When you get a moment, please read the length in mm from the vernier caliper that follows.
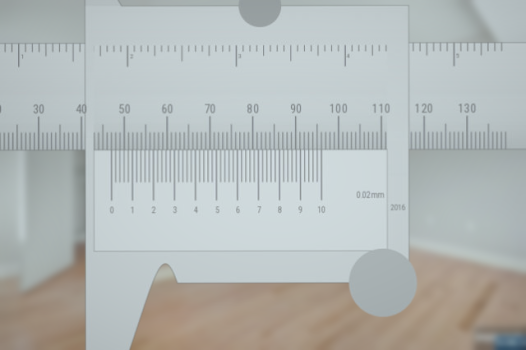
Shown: 47.0 mm
